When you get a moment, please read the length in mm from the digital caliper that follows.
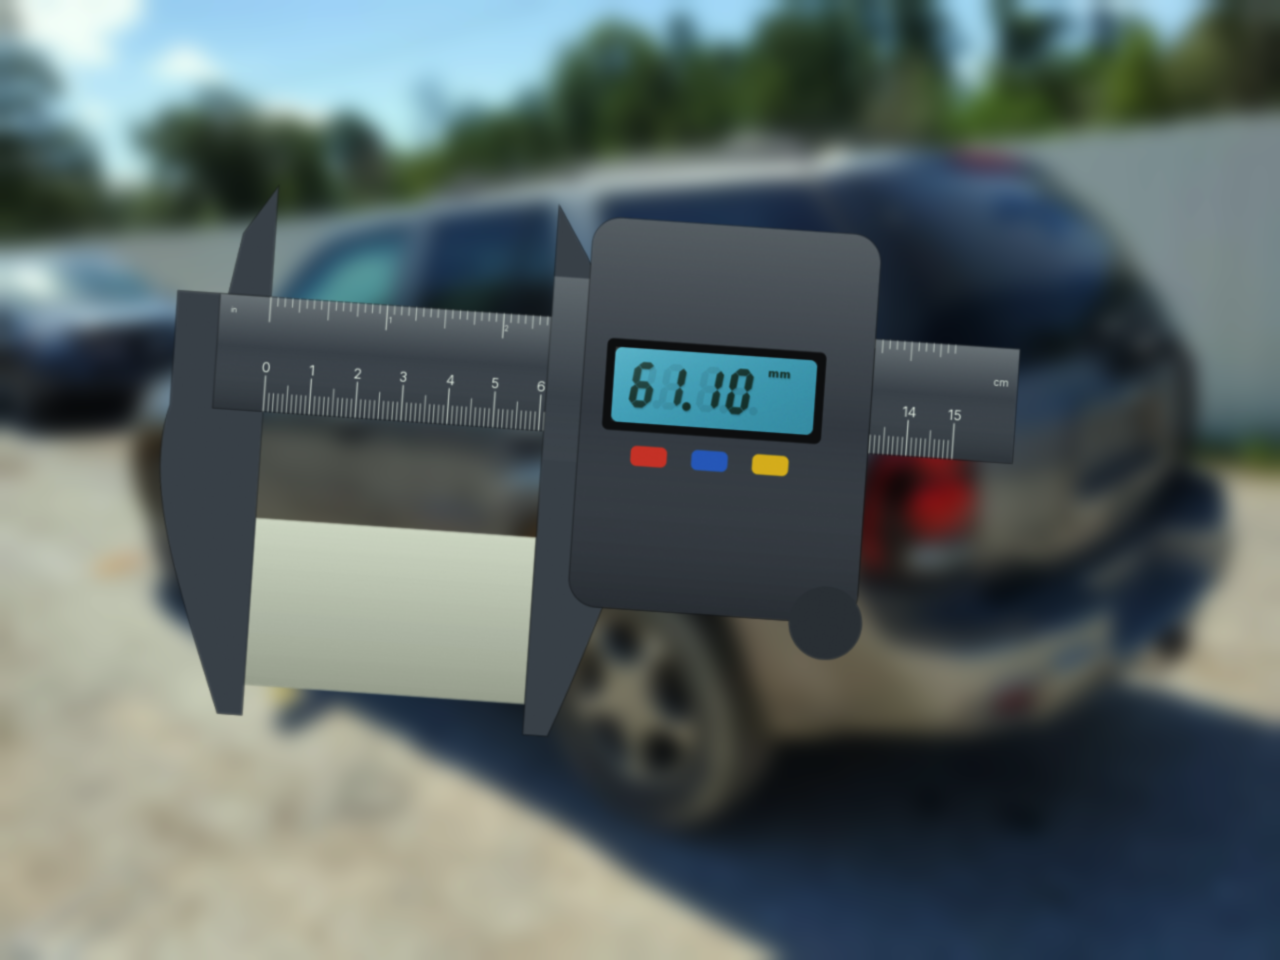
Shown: 61.10 mm
